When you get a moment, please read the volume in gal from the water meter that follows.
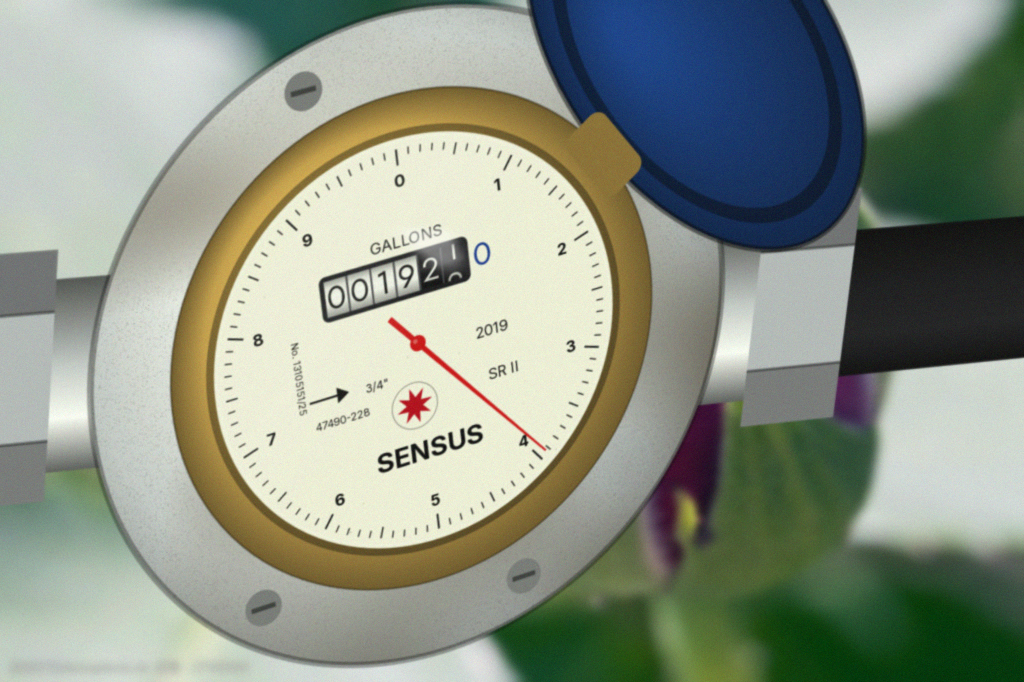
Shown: 19213.9 gal
